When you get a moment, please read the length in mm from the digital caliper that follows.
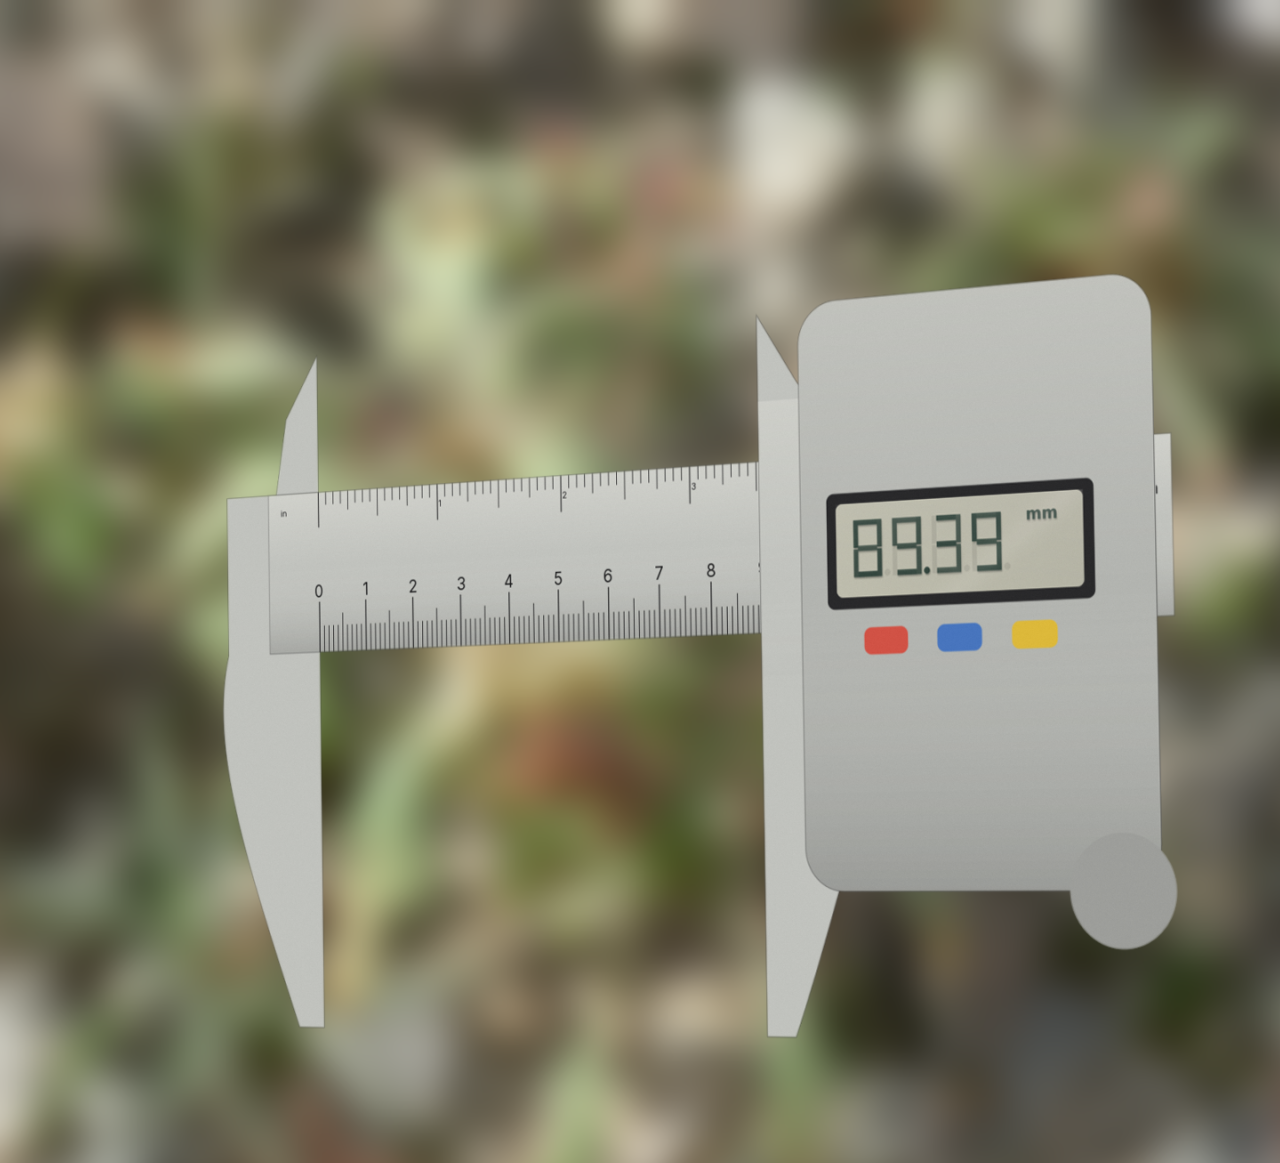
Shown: 89.39 mm
